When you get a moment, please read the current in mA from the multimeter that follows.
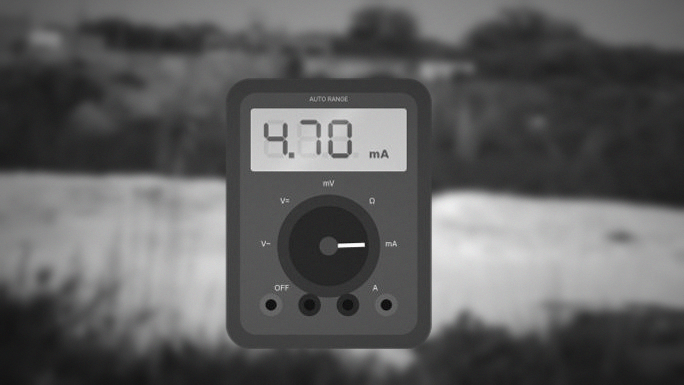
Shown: 4.70 mA
